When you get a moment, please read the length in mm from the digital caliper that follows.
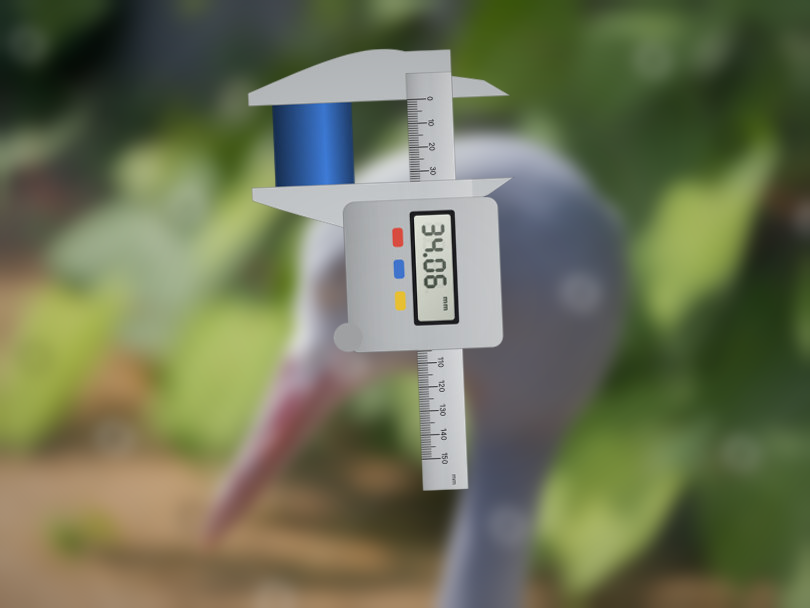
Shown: 34.06 mm
